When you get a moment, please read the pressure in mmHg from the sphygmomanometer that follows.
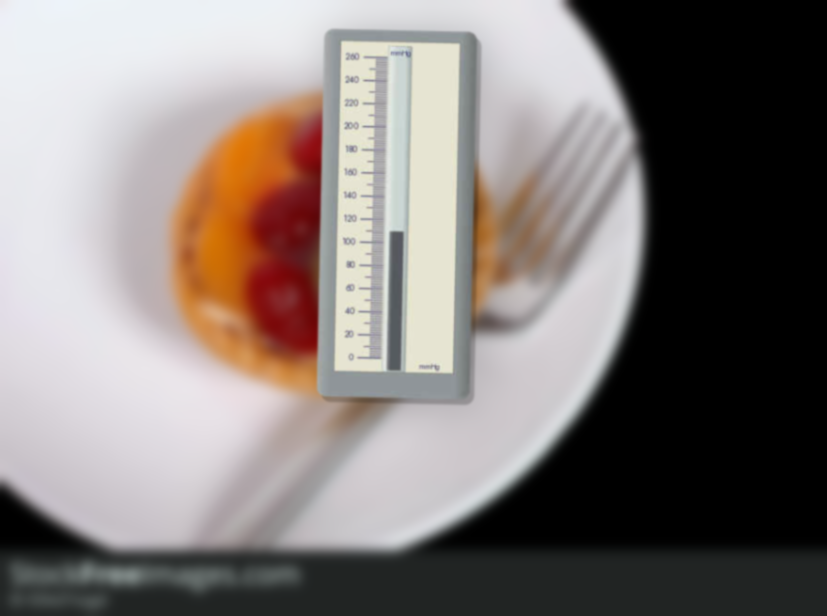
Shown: 110 mmHg
